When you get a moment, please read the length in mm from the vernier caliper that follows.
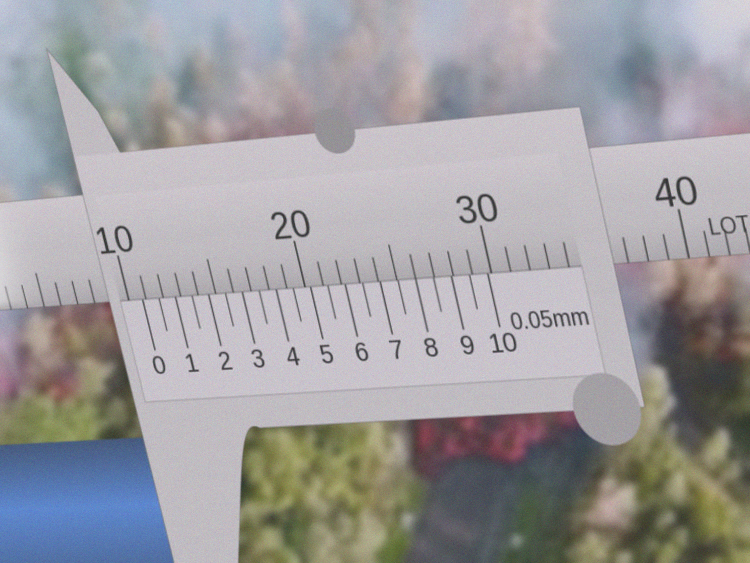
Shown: 10.8 mm
